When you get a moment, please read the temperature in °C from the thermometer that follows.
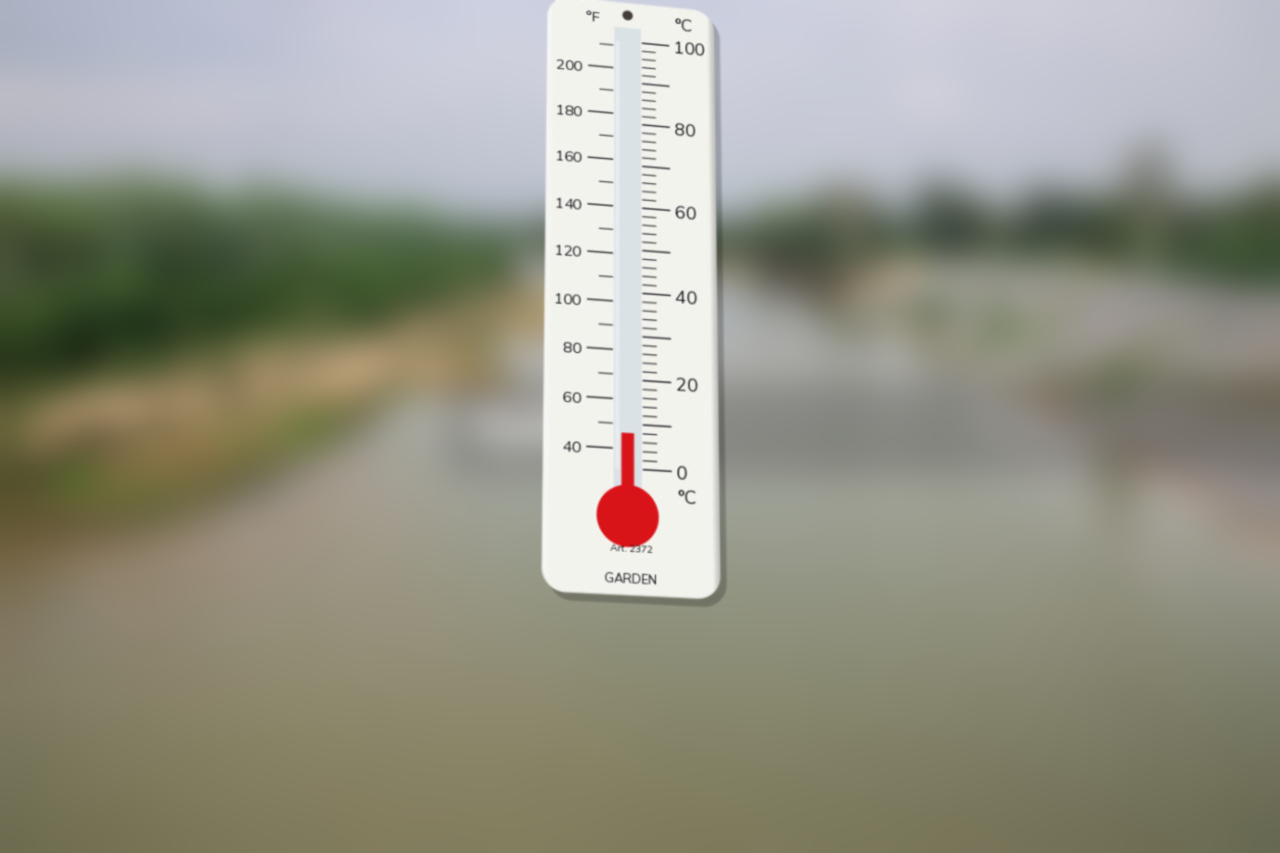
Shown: 8 °C
